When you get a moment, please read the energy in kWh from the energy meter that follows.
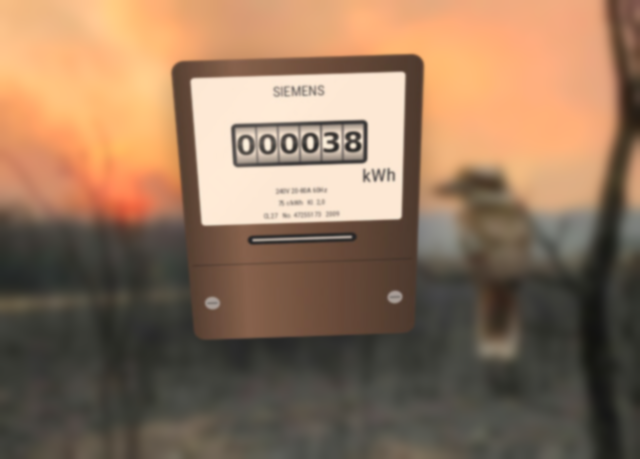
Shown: 38 kWh
